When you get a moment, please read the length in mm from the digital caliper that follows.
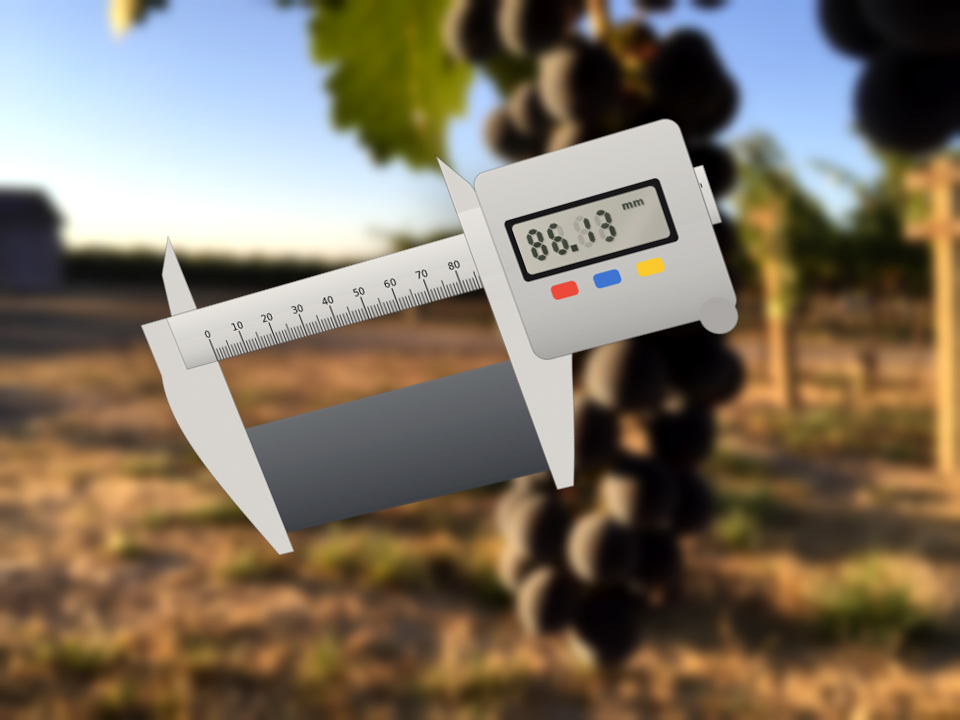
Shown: 86.13 mm
